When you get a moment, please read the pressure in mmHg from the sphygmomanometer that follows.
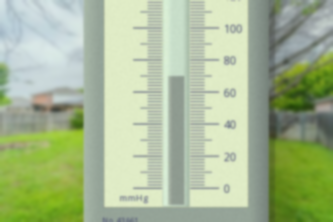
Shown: 70 mmHg
